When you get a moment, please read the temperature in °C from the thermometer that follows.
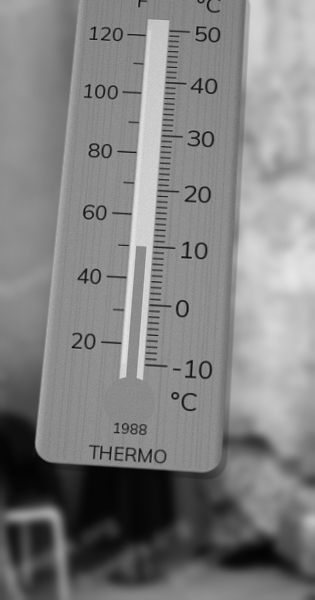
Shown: 10 °C
